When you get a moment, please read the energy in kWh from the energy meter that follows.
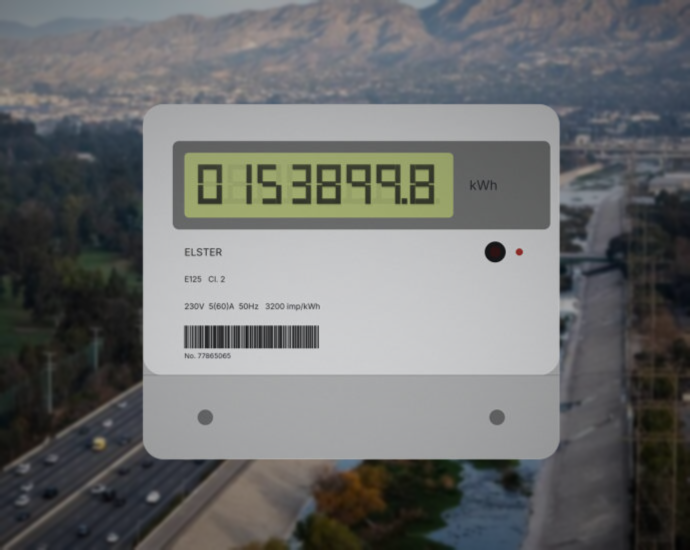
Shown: 153899.8 kWh
